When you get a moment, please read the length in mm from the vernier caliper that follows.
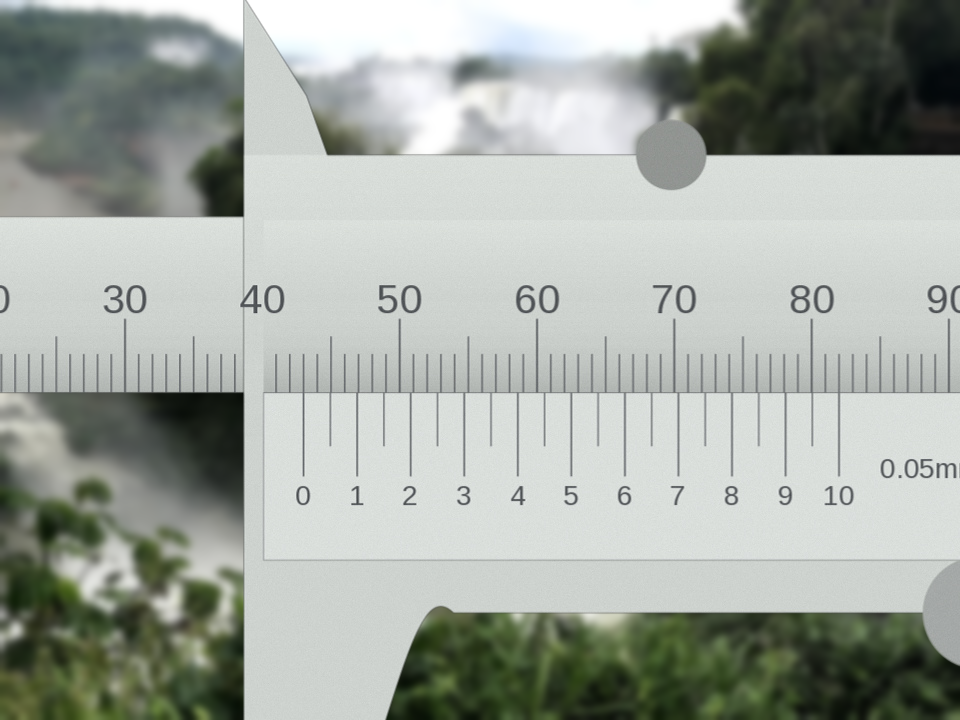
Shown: 43.0 mm
